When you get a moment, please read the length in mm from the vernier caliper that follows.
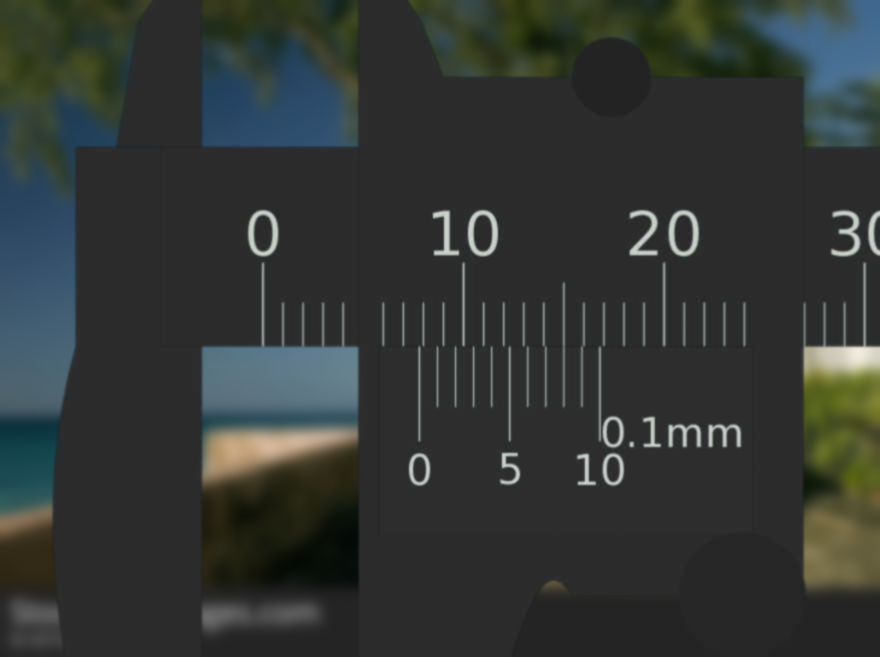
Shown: 7.8 mm
